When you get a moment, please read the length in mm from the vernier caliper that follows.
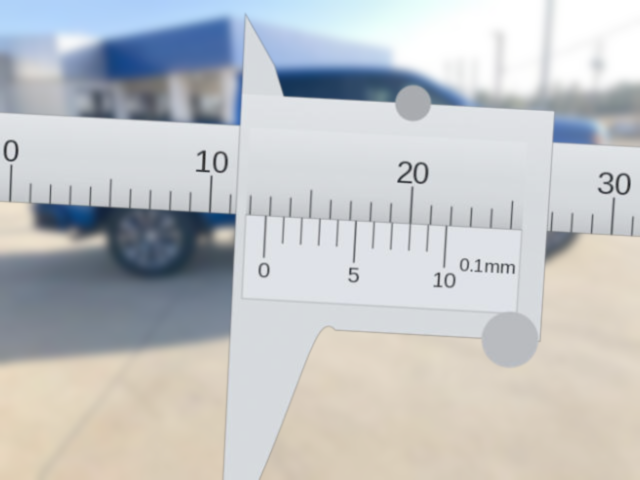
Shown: 12.8 mm
